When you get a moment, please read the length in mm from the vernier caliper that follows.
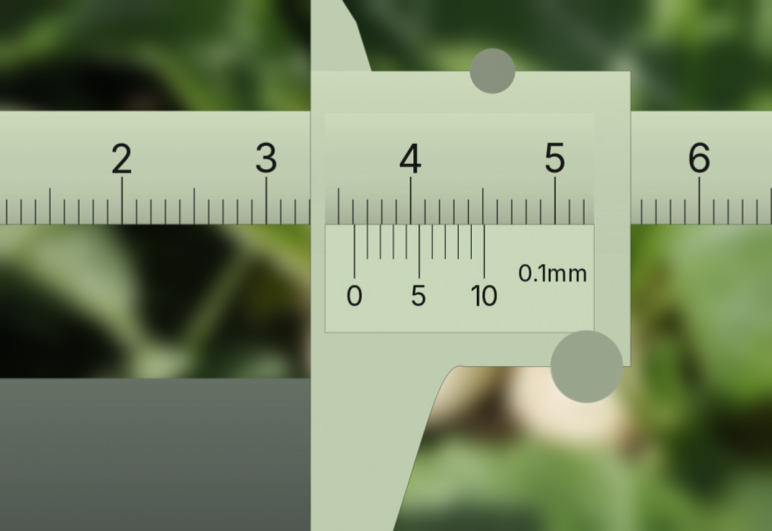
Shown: 36.1 mm
